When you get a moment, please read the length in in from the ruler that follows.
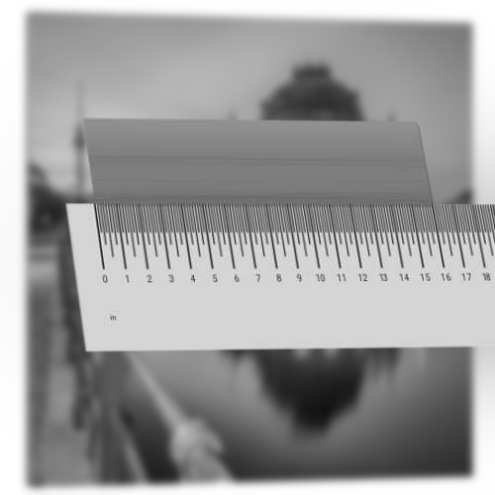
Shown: 16 in
